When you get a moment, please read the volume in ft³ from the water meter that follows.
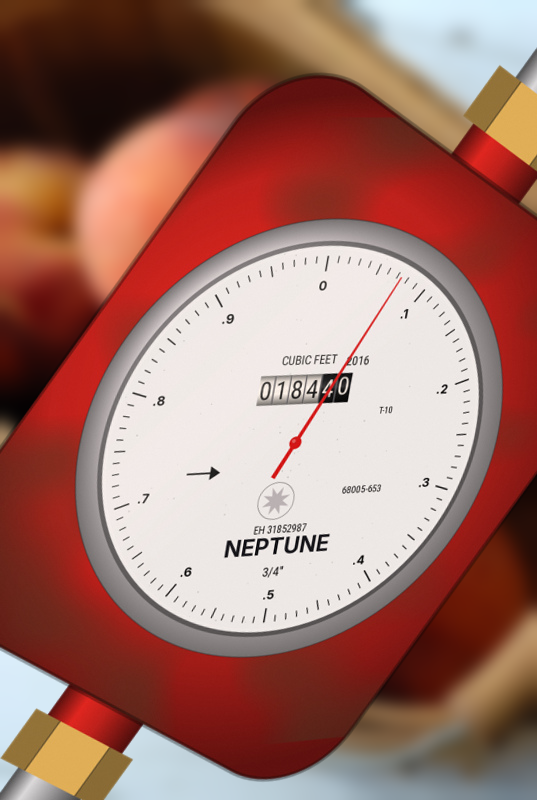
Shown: 18440.07 ft³
